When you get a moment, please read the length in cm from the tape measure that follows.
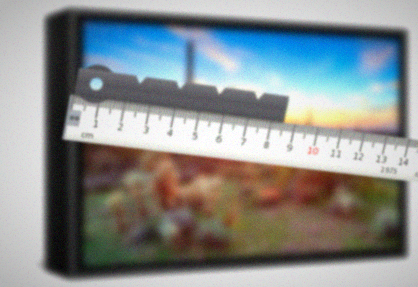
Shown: 8.5 cm
